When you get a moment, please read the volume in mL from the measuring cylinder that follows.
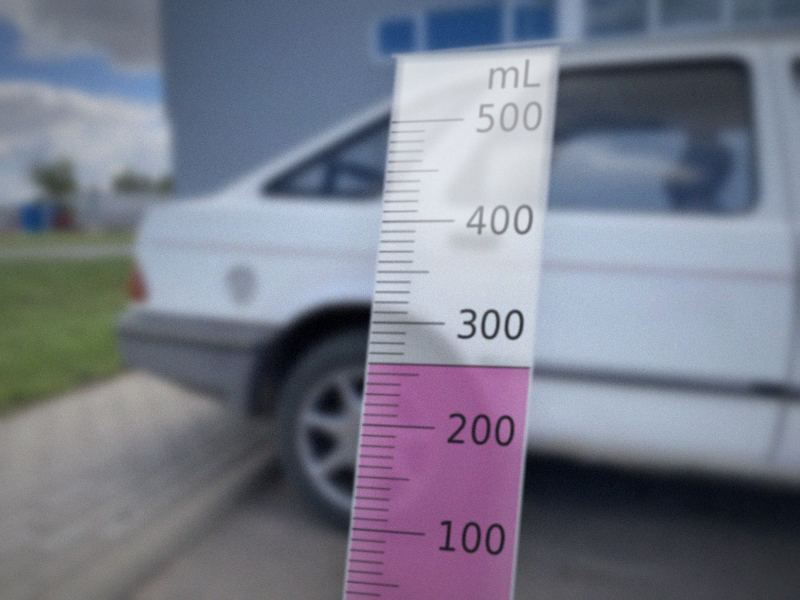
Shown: 260 mL
